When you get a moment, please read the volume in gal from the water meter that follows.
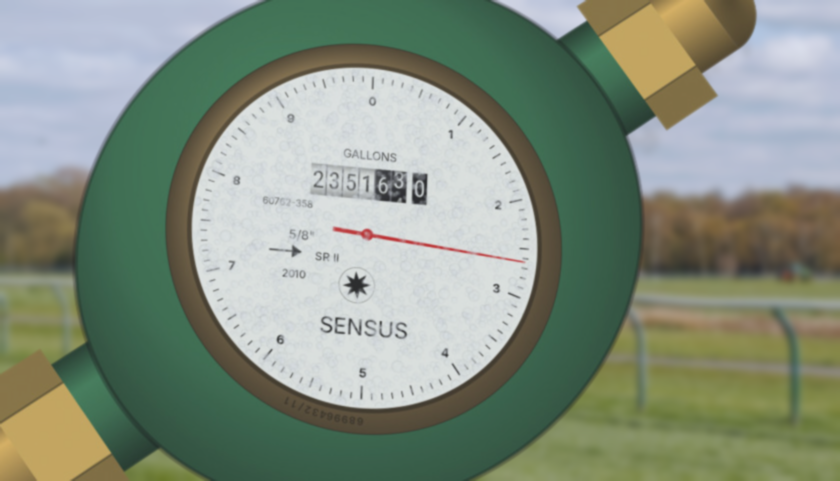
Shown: 2351632.6 gal
